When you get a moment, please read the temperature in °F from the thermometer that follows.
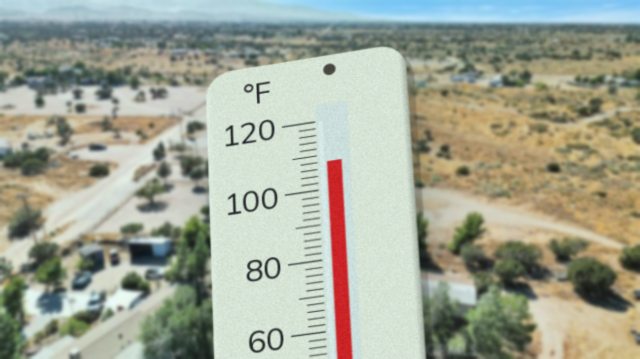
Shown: 108 °F
